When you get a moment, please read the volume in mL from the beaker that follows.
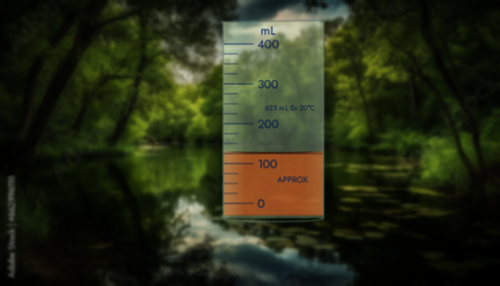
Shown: 125 mL
